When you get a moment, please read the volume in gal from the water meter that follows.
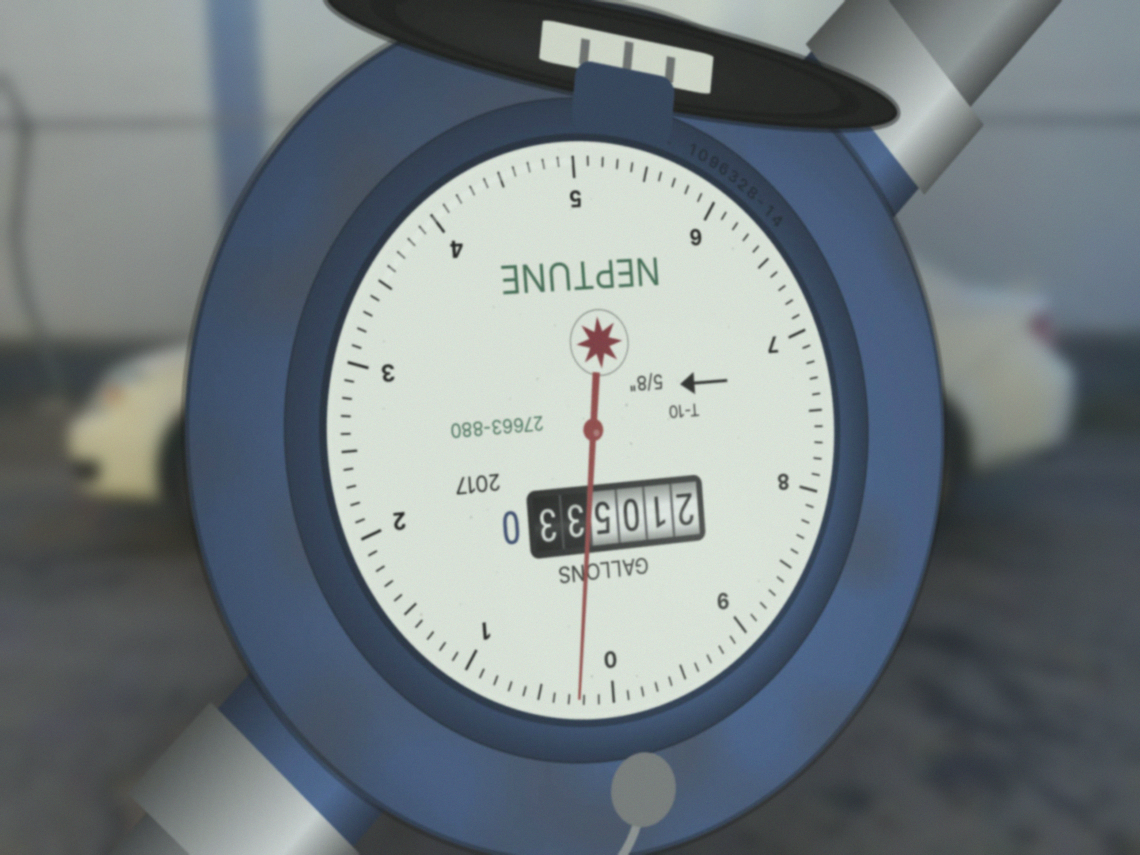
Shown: 2105330.2 gal
